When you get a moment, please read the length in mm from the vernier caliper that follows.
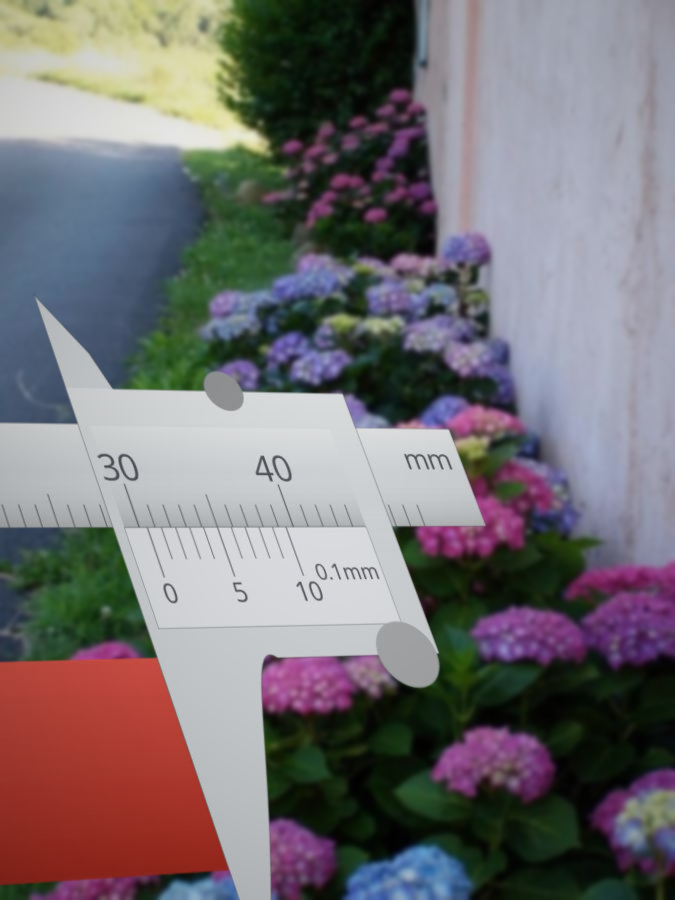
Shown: 30.5 mm
